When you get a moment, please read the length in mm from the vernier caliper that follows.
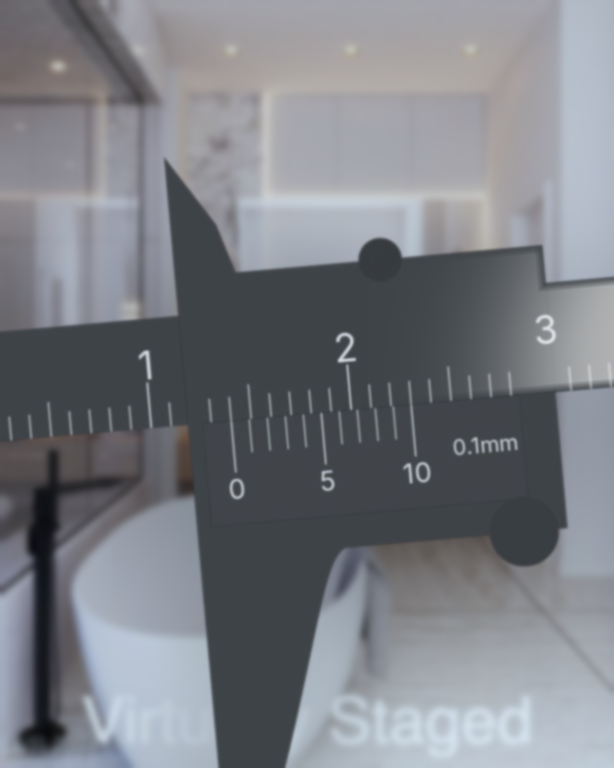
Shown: 14.0 mm
